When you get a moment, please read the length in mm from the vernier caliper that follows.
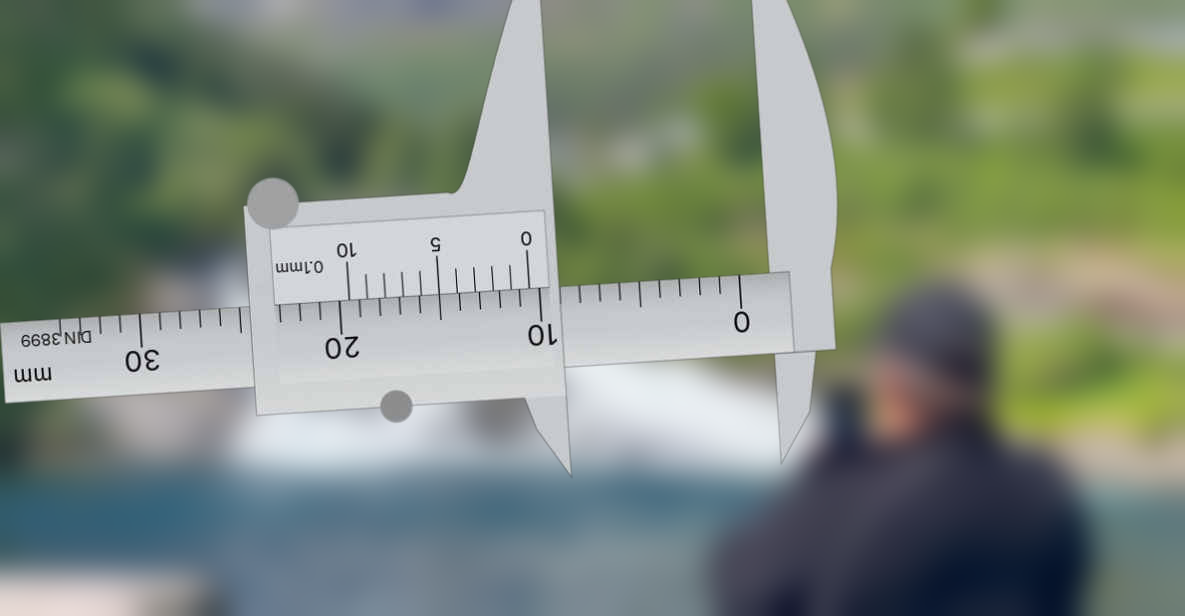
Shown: 10.5 mm
